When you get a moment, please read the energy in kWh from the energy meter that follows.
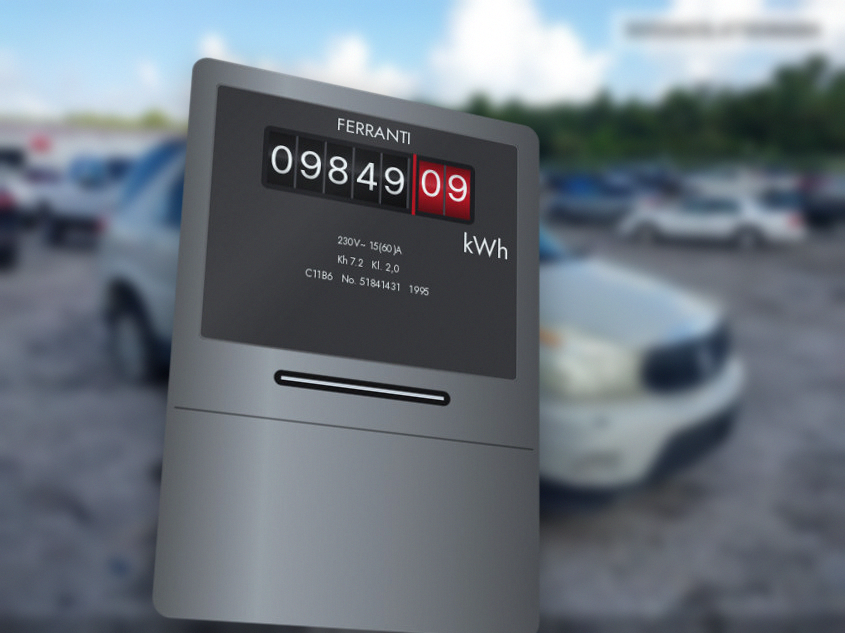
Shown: 9849.09 kWh
